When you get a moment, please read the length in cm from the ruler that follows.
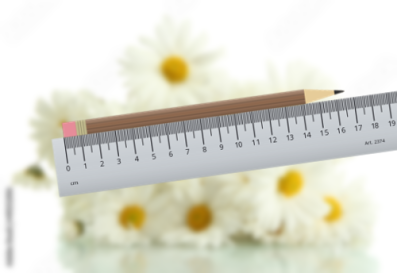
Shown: 16.5 cm
